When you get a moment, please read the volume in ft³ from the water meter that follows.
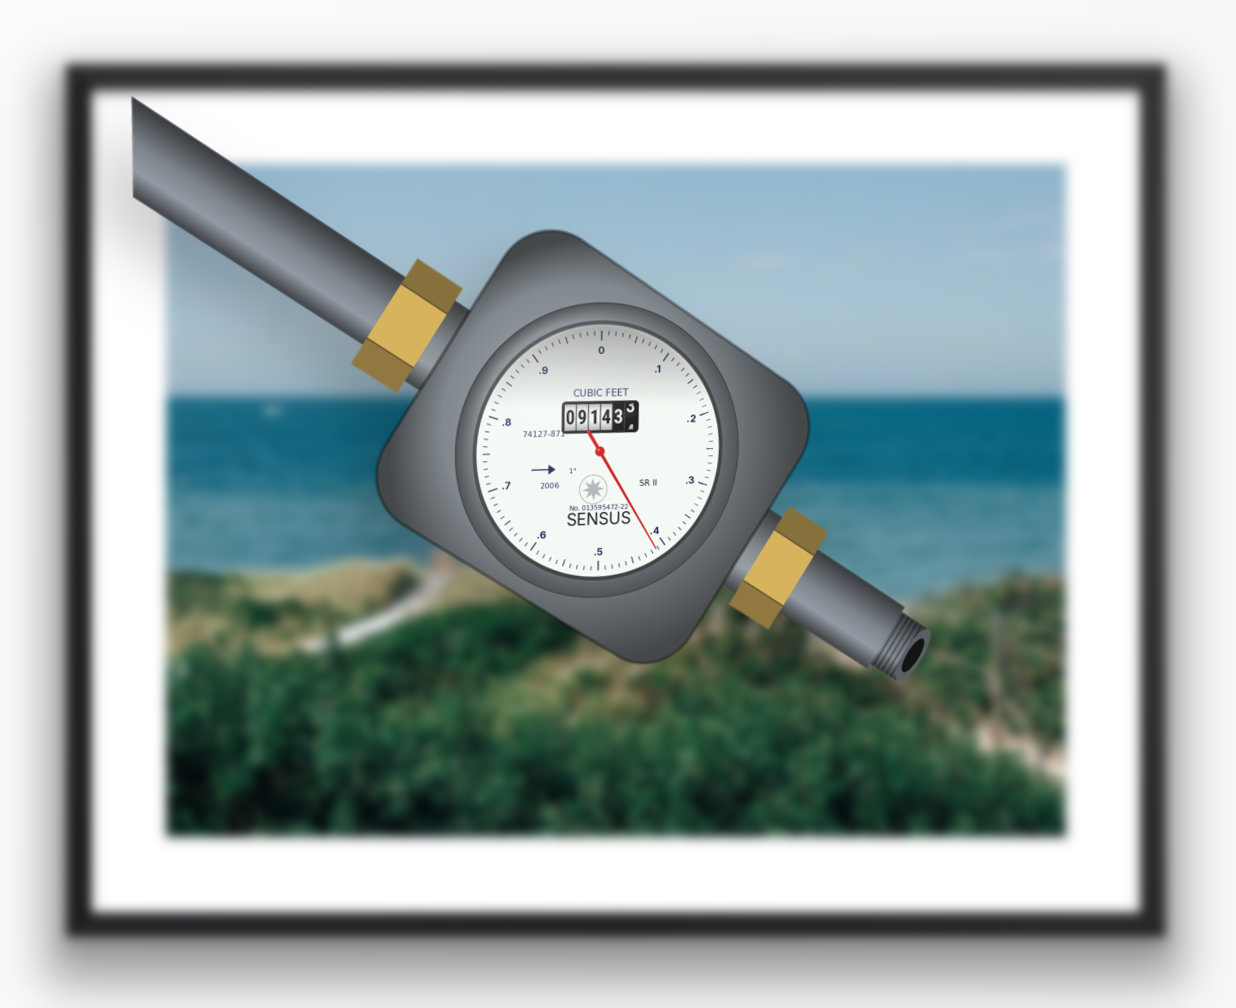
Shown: 91433.41 ft³
